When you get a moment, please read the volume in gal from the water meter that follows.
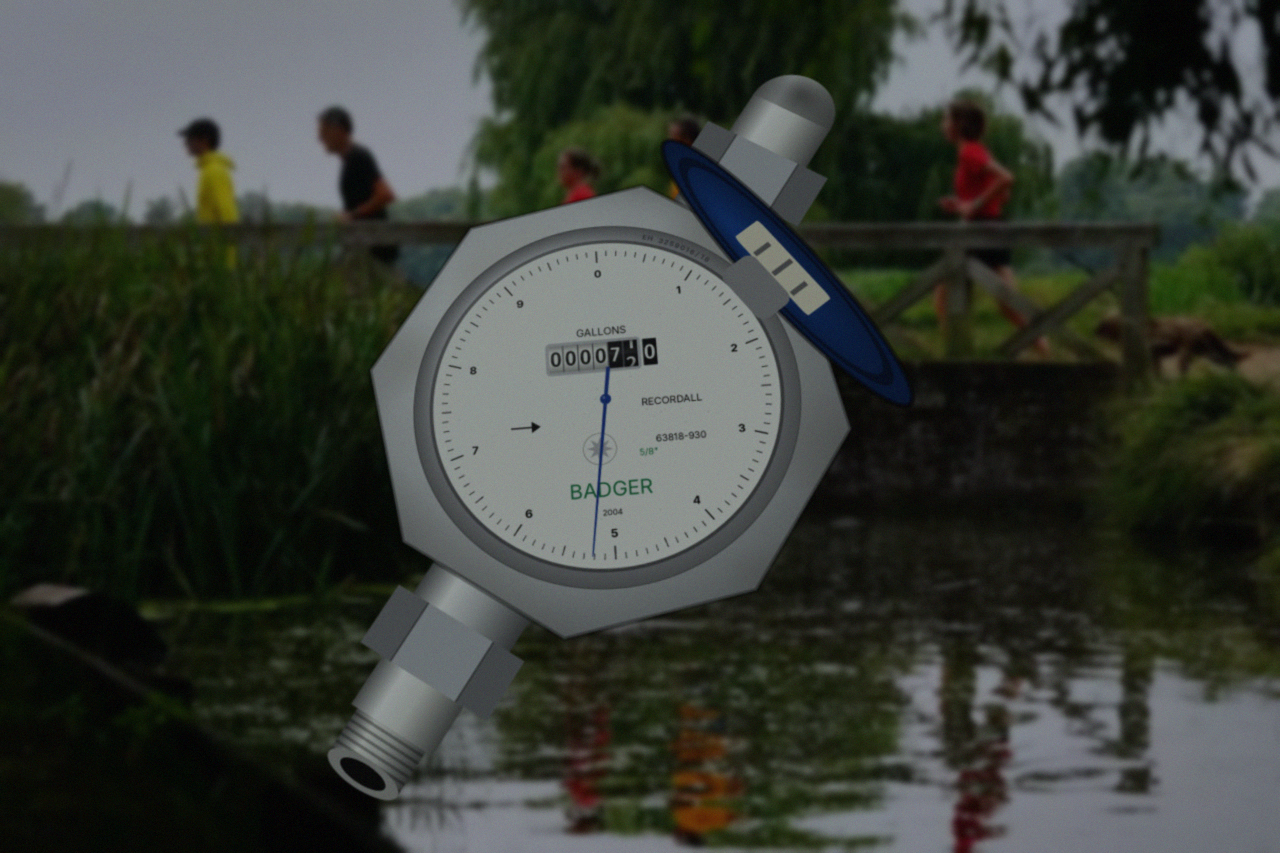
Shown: 715.2 gal
